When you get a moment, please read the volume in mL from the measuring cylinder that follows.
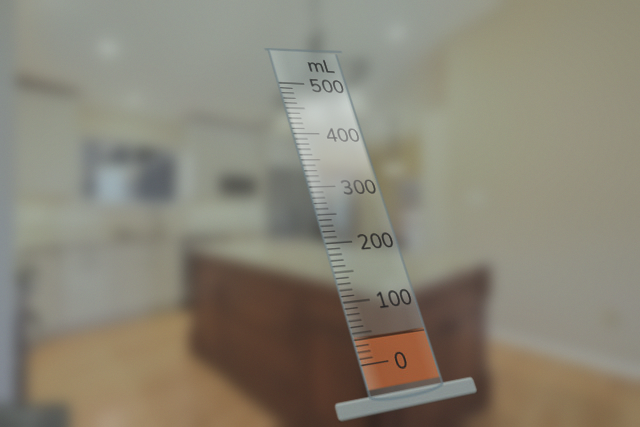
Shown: 40 mL
